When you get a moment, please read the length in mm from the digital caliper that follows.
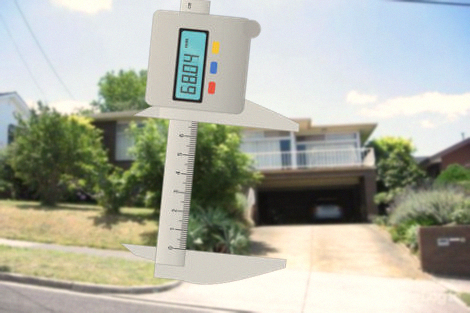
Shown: 68.04 mm
